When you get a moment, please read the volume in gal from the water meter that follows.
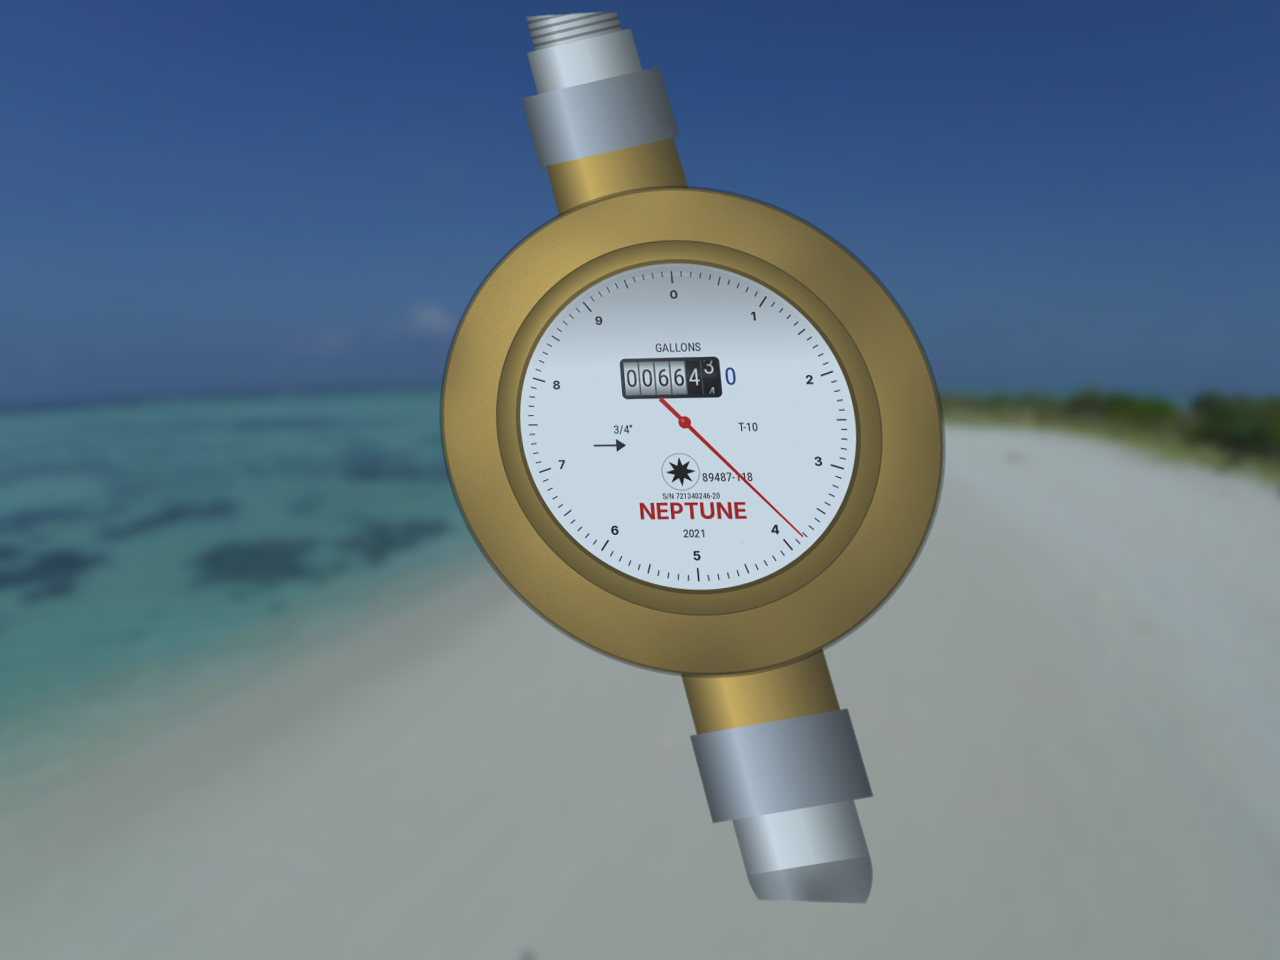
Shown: 66433.8 gal
